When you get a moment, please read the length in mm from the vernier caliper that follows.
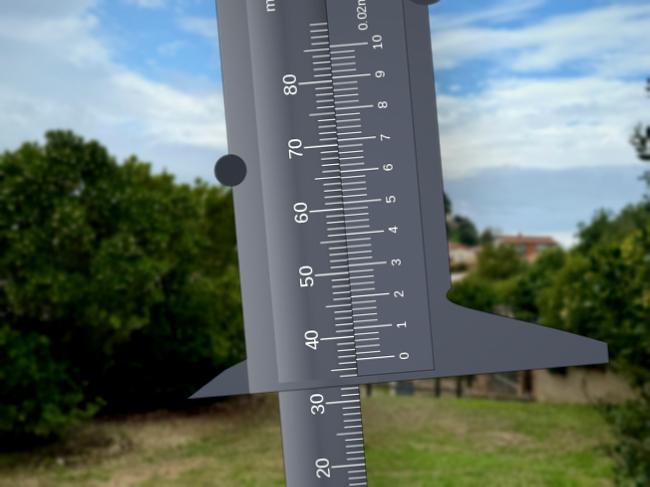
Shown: 36.4 mm
